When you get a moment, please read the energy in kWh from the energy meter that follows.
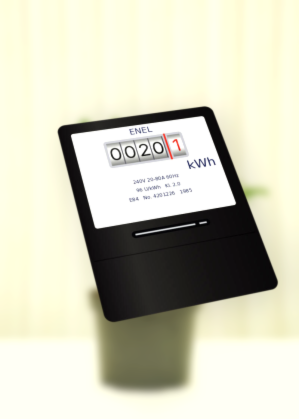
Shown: 20.1 kWh
